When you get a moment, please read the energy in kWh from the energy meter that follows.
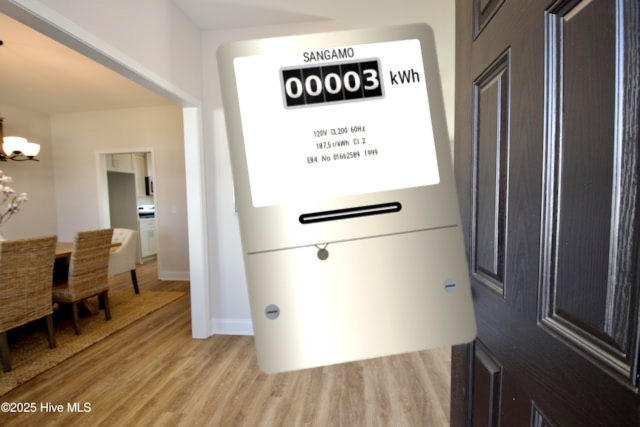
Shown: 3 kWh
